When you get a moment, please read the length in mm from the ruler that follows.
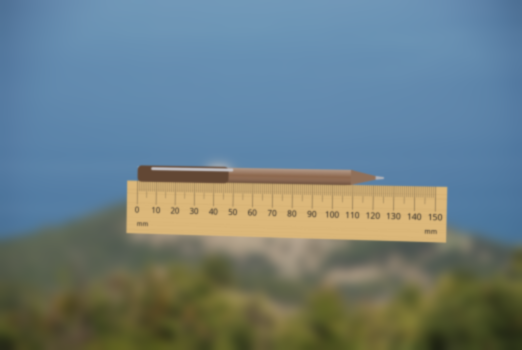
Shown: 125 mm
